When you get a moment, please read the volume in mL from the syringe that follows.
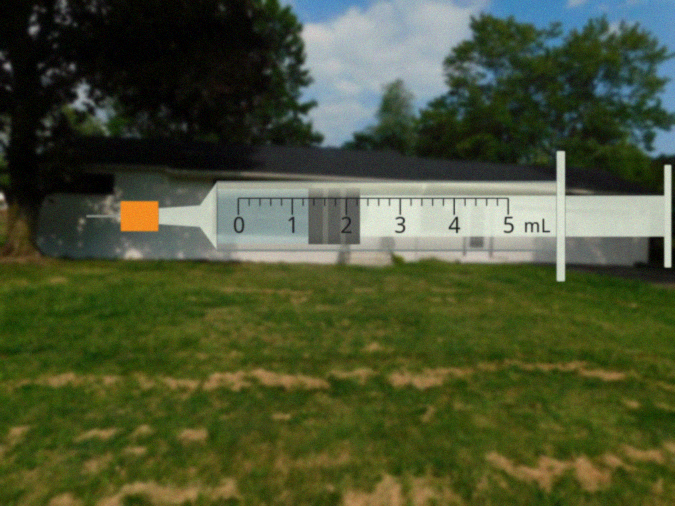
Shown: 1.3 mL
